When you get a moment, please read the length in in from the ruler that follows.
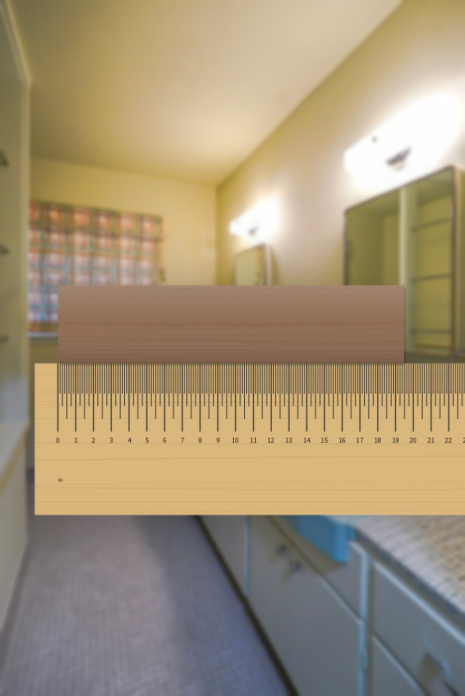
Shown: 19.5 in
